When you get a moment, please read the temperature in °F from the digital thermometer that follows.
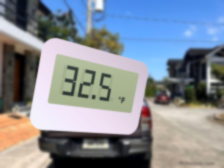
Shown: 32.5 °F
